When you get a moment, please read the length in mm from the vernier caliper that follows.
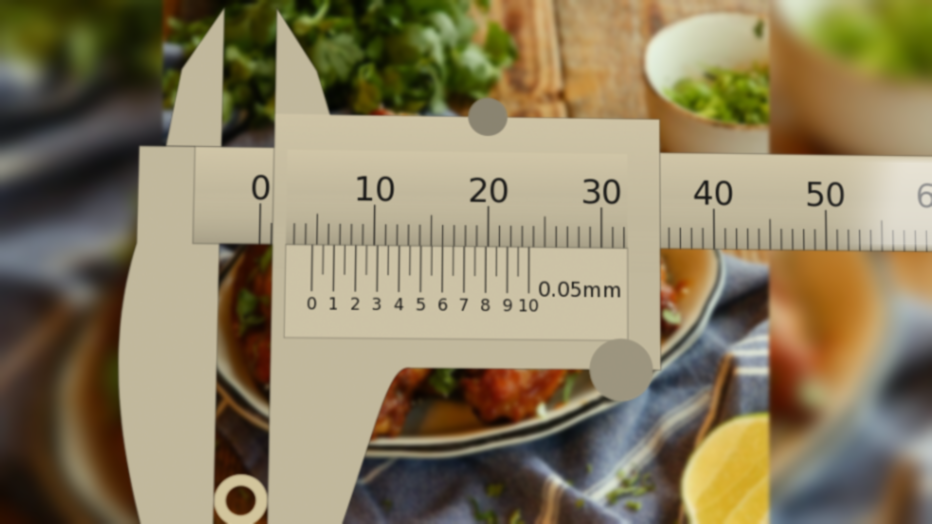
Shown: 4.6 mm
